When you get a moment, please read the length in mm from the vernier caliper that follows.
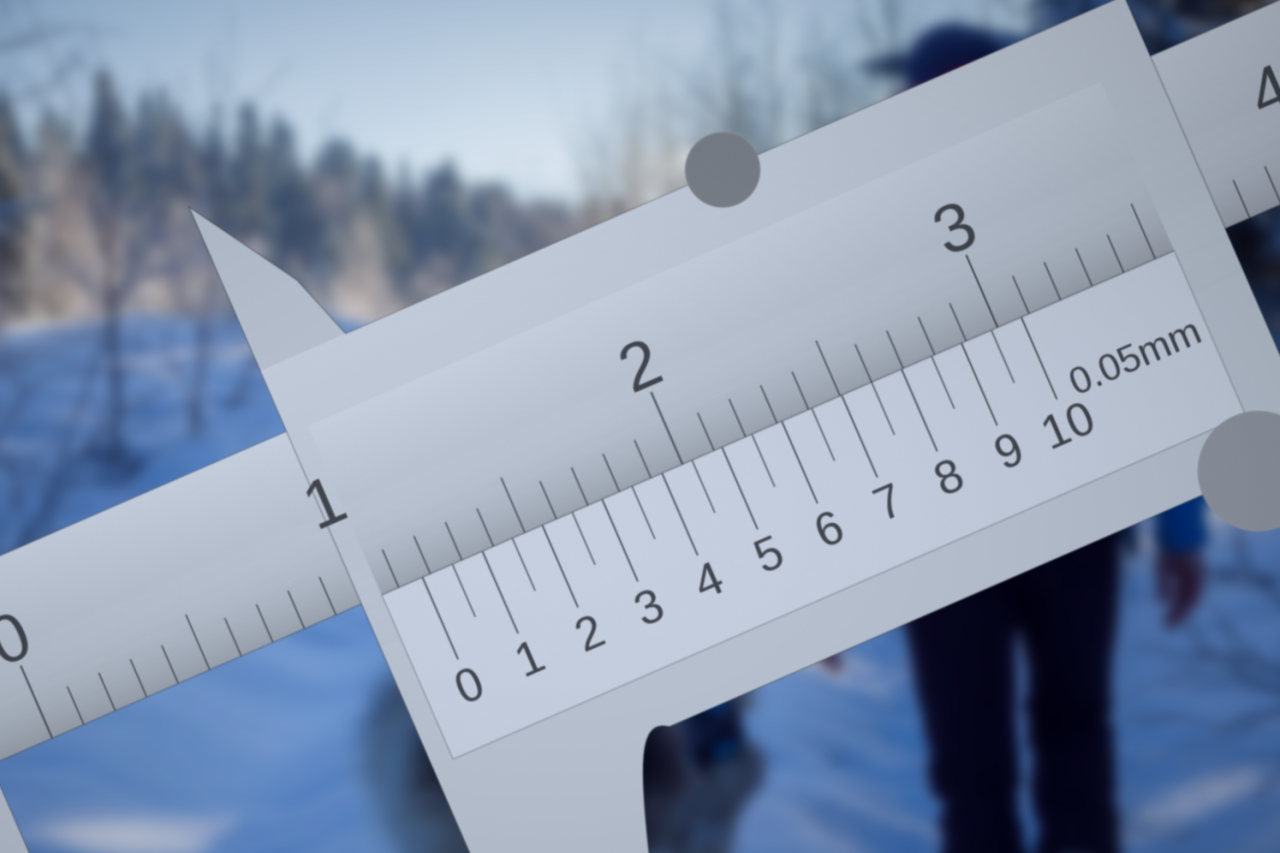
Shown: 11.75 mm
